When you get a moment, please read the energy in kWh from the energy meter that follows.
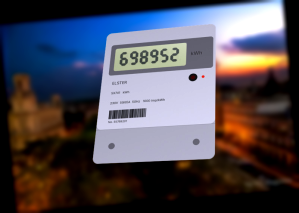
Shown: 698952 kWh
